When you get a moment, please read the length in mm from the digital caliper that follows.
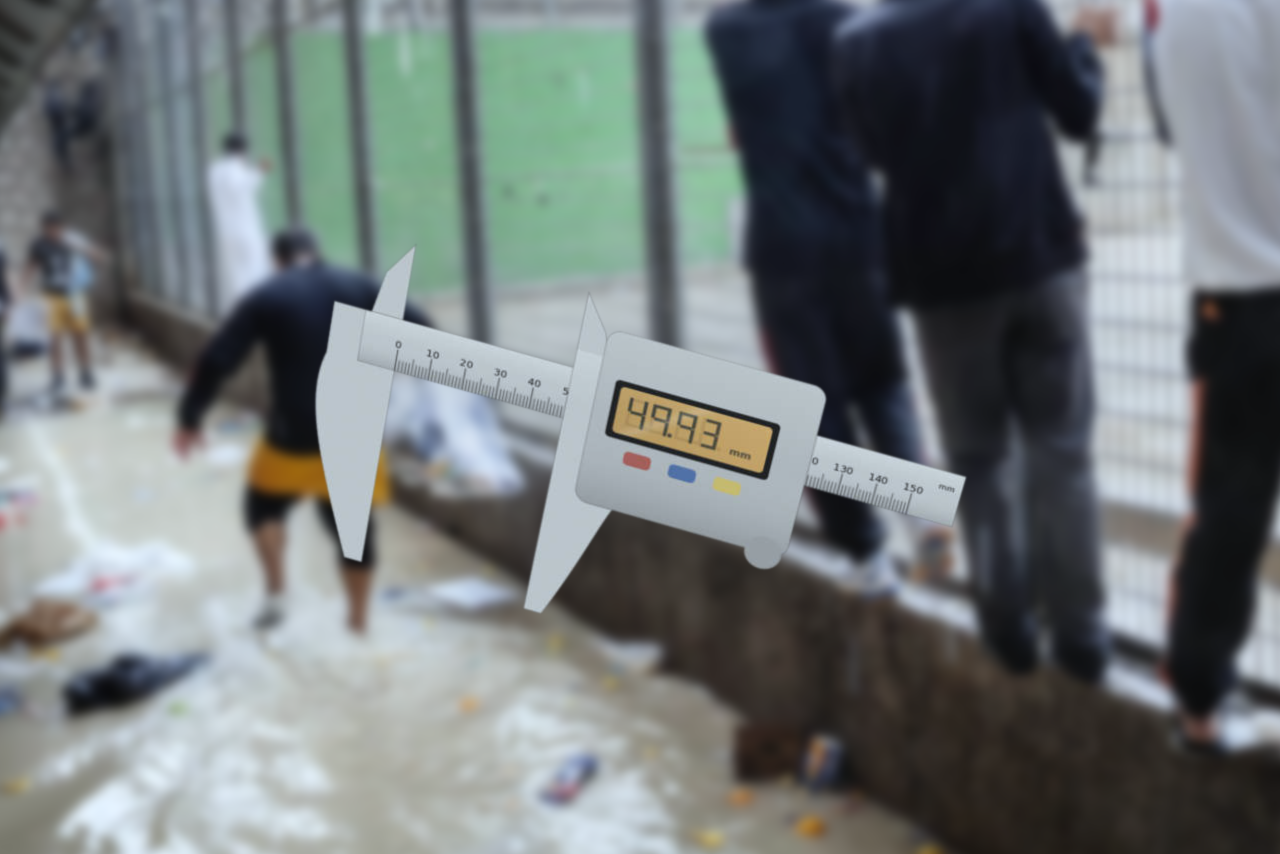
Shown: 49.93 mm
